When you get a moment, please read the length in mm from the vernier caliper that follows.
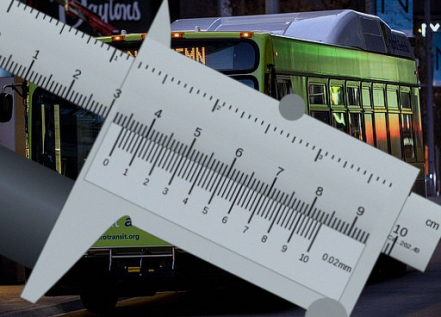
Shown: 34.5 mm
